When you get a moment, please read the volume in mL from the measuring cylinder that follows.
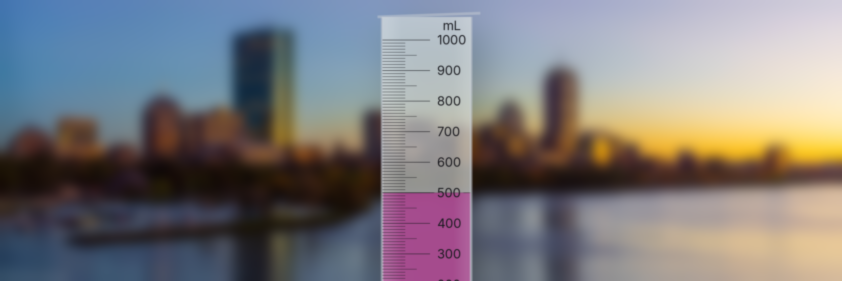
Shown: 500 mL
